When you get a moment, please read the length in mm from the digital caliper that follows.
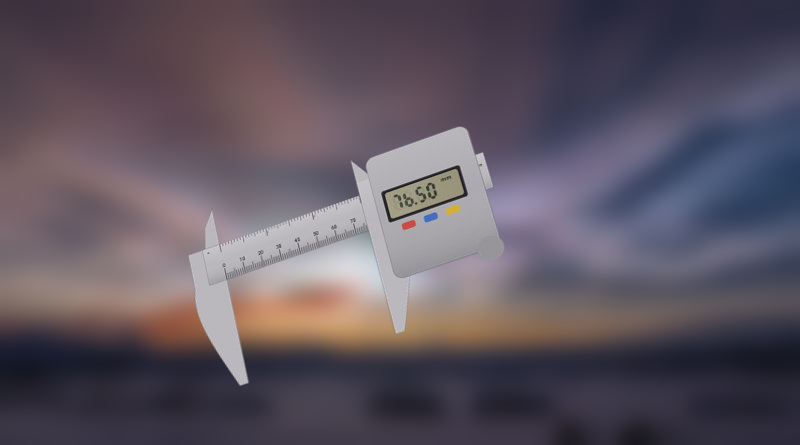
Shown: 76.50 mm
